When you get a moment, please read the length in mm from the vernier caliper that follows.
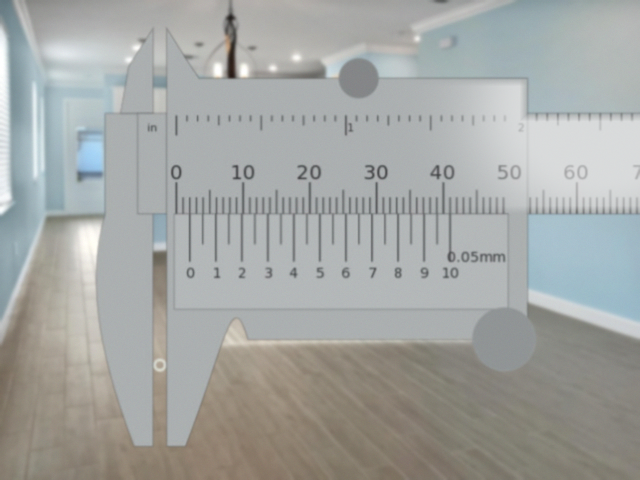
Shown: 2.0 mm
